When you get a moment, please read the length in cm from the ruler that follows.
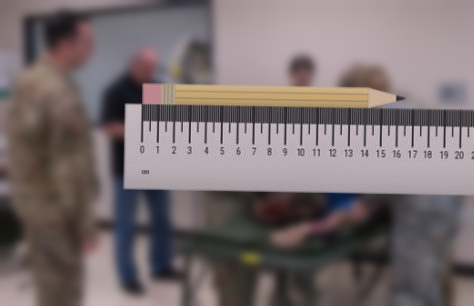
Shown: 16.5 cm
